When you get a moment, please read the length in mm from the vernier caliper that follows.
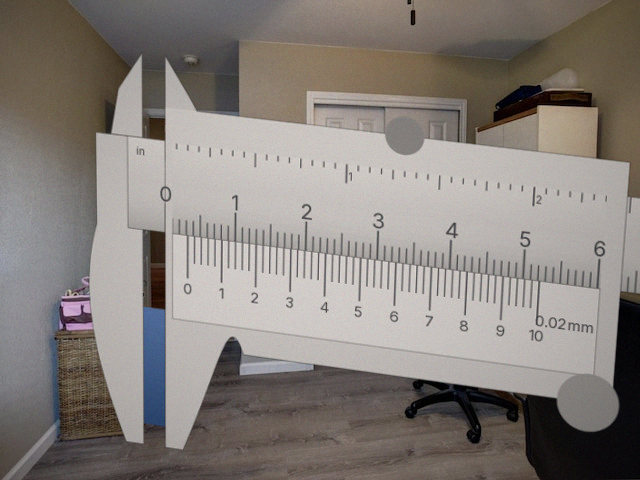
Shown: 3.2 mm
